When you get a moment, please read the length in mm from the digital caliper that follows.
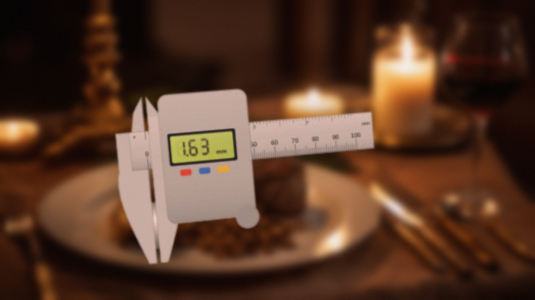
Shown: 1.63 mm
